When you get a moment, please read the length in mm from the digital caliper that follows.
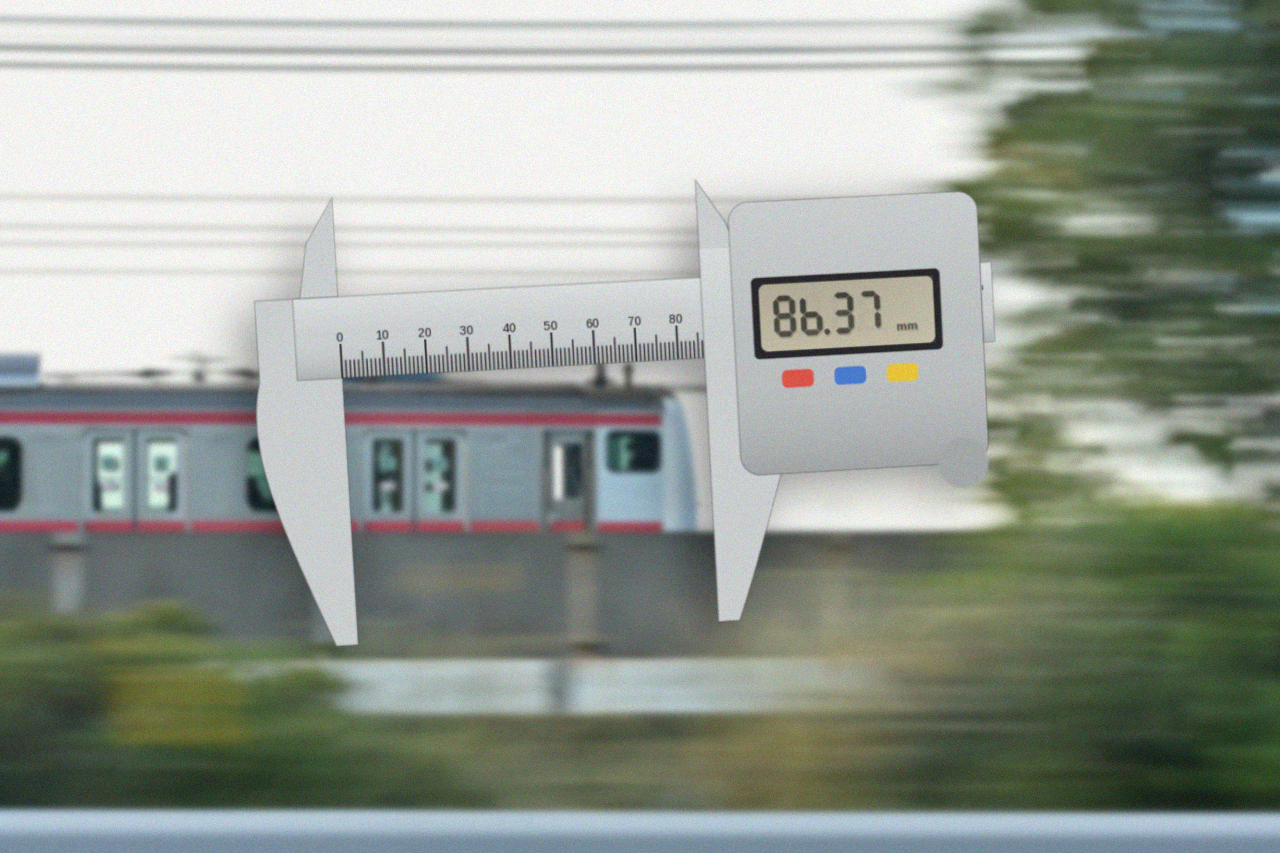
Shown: 86.37 mm
